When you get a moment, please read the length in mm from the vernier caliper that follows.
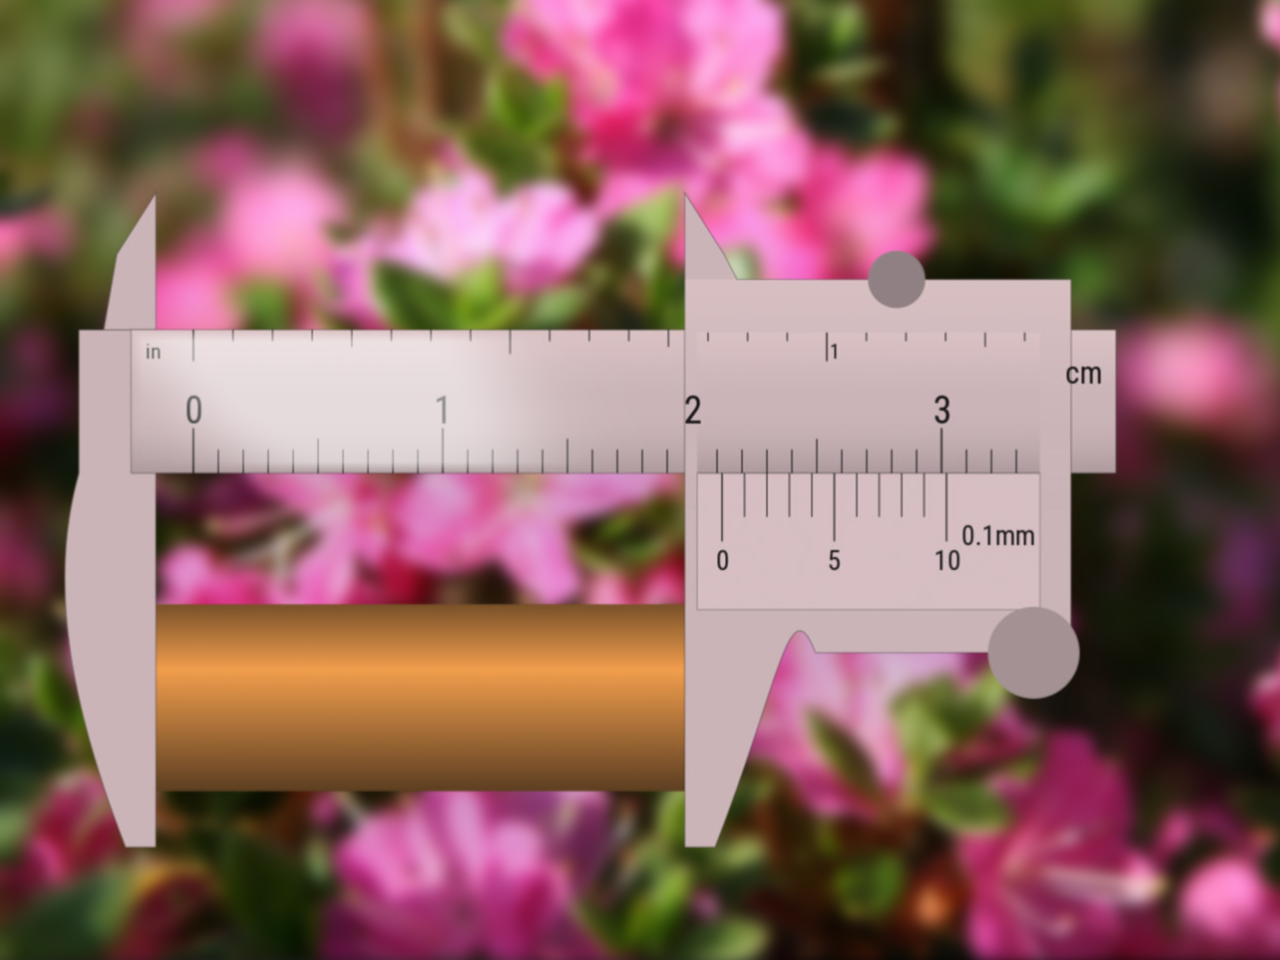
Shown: 21.2 mm
